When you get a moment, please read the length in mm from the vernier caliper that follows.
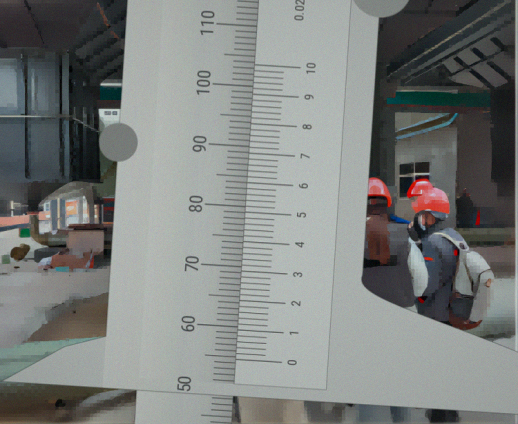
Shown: 54.6 mm
